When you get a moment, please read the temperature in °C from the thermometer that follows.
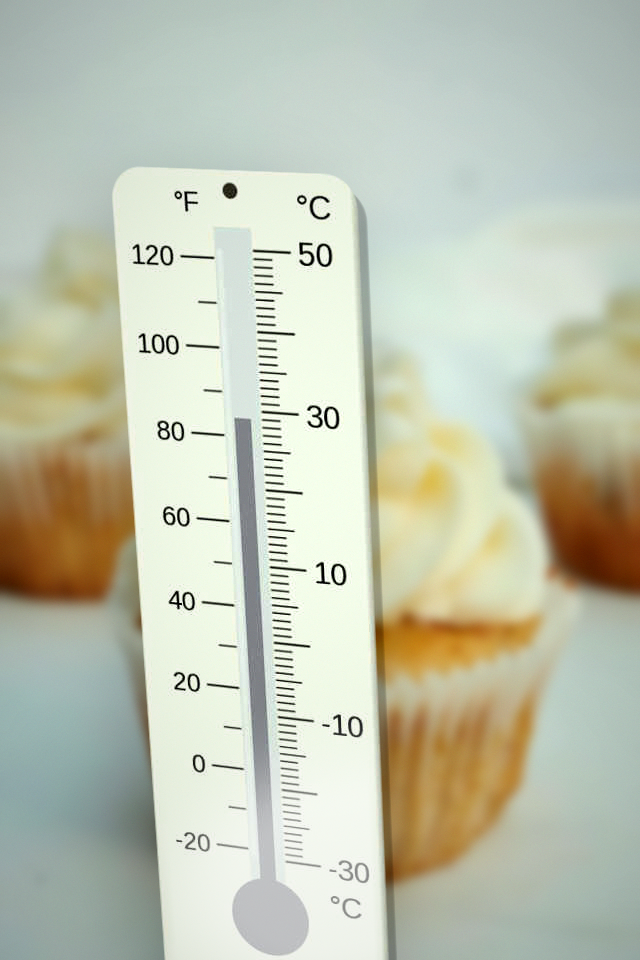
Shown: 29 °C
